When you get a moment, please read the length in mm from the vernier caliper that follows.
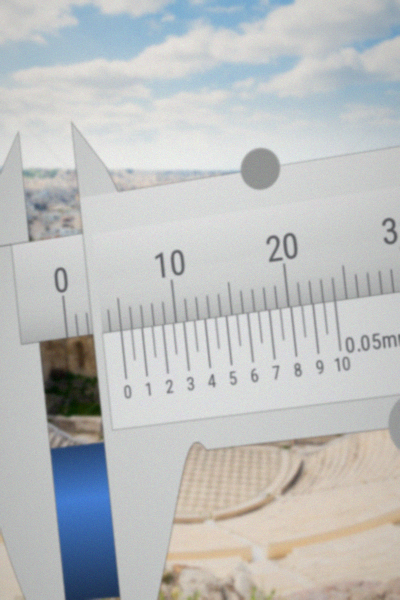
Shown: 5.0 mm
